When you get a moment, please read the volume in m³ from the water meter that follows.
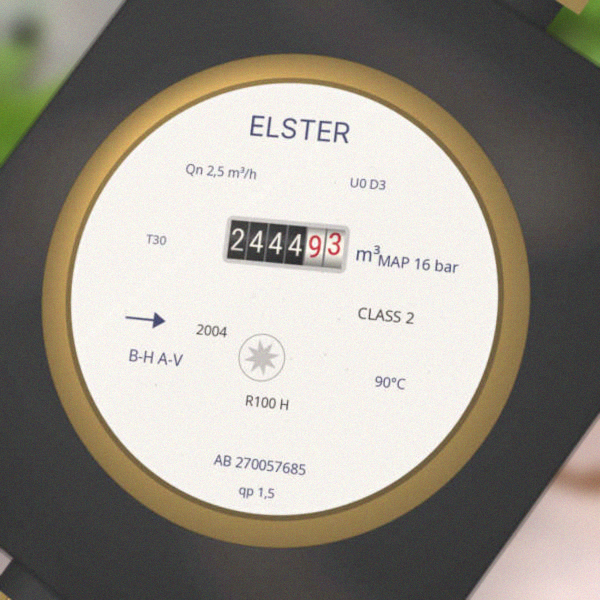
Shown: 2444.93 m³
